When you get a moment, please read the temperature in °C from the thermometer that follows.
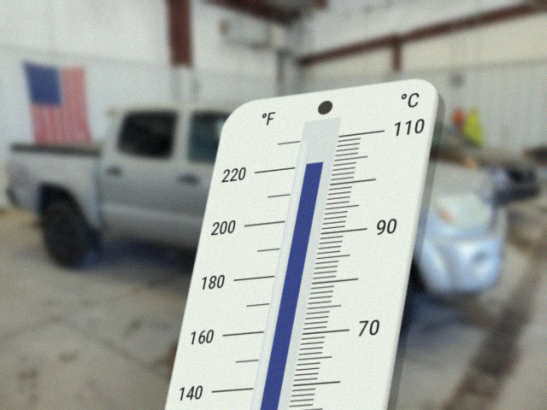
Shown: 105 °C
